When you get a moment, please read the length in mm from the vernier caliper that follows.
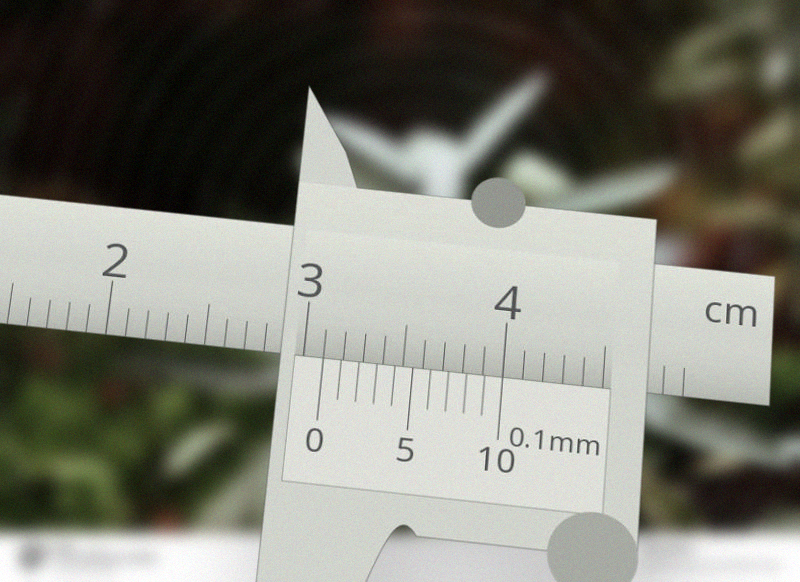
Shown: 31.0 mm
